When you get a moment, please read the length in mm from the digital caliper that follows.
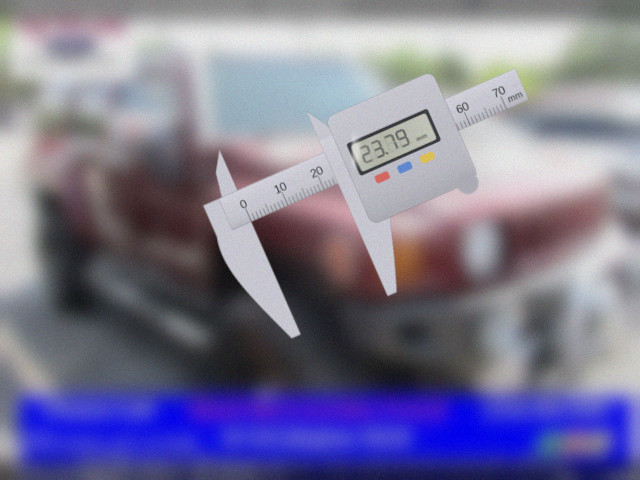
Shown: 23.79 mm
